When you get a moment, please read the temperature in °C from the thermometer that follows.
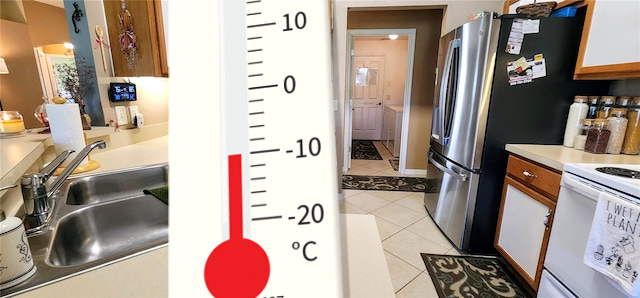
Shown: -10 °C
